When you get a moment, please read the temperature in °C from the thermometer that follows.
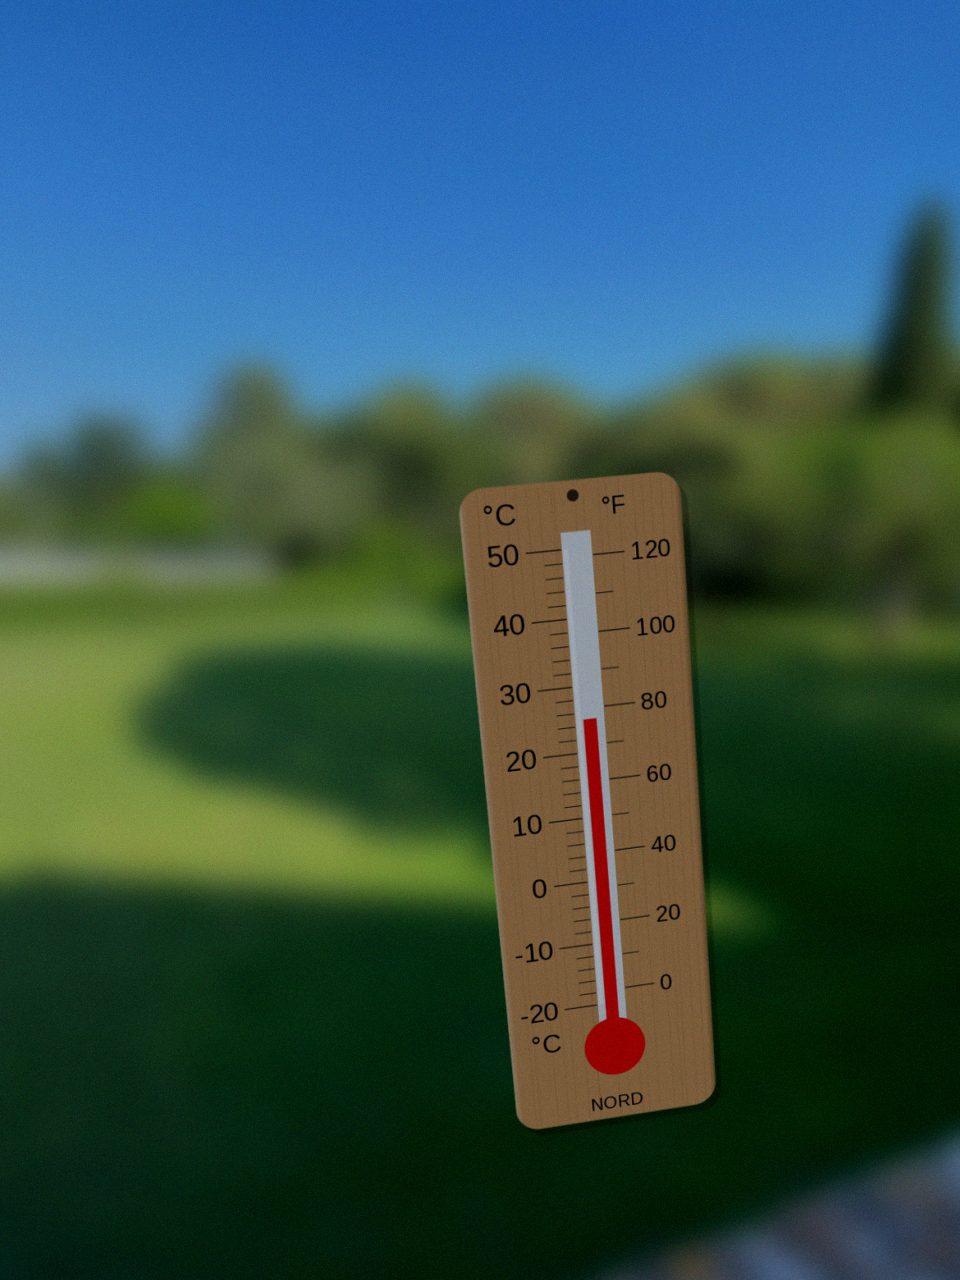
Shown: 25 °C
